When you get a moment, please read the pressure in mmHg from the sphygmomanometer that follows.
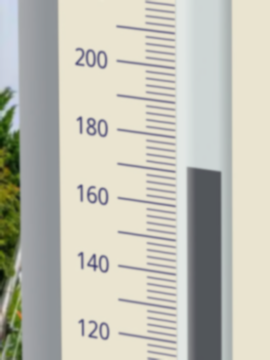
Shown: 172 mmHg
